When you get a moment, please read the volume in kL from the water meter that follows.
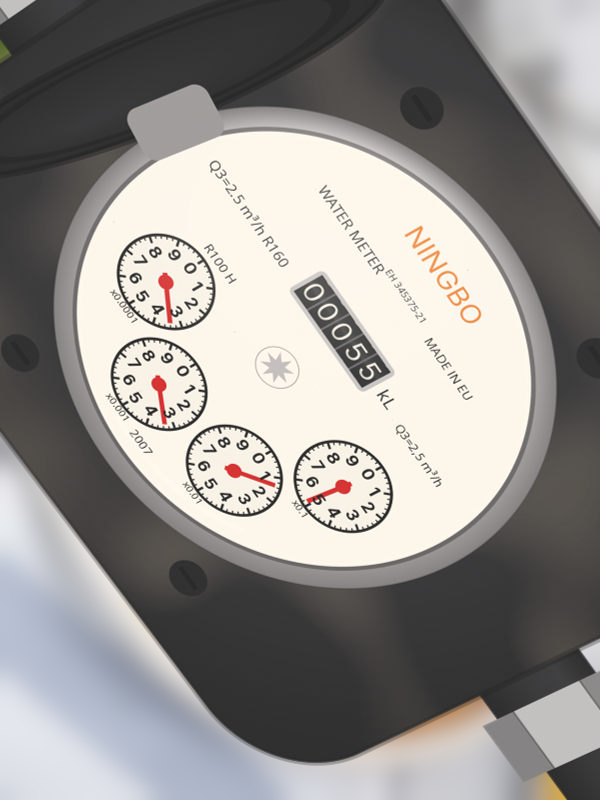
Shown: 55.5133 kL
